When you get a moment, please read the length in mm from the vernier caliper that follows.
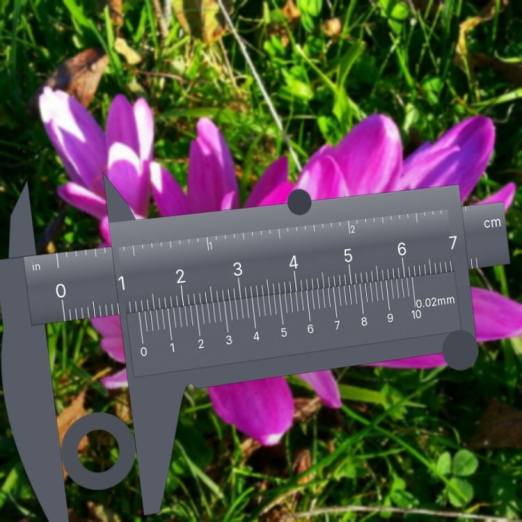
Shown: 12.4 mm
